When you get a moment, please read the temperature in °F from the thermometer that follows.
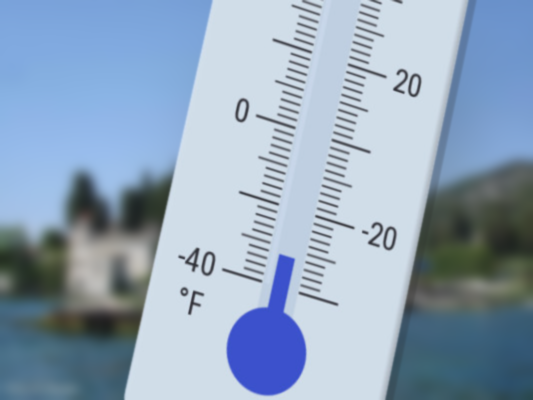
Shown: -32 °F
